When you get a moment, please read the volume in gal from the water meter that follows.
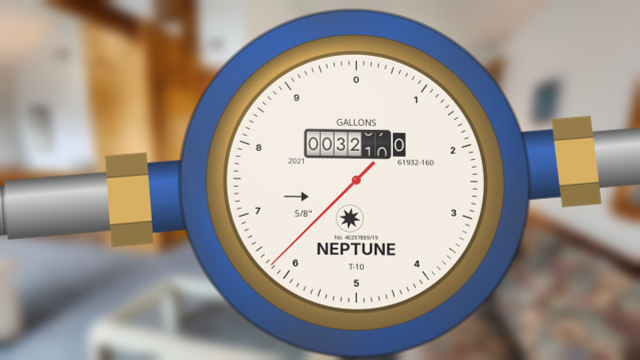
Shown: 32096.2 gal
